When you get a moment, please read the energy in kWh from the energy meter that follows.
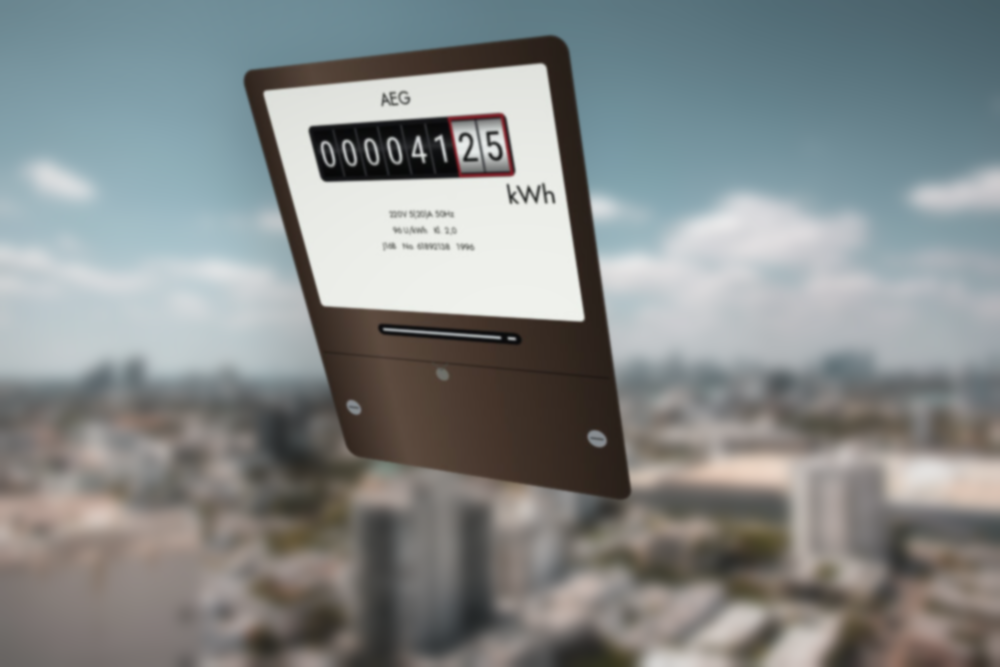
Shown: 41.25 kWh
